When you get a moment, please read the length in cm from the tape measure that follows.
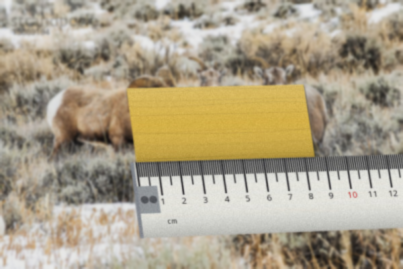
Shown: 8.5 cm
